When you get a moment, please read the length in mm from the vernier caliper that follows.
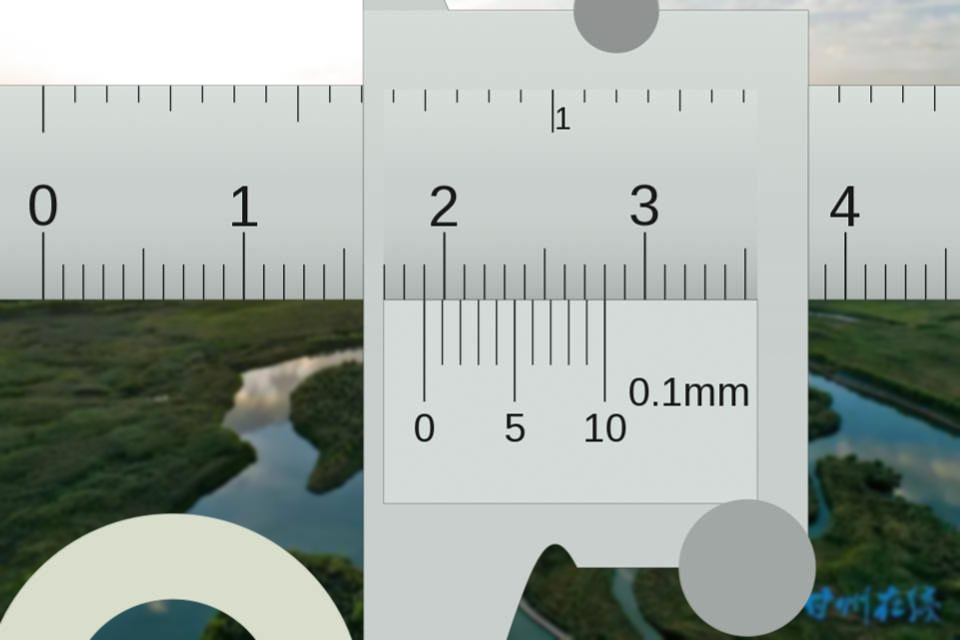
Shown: 19.0 mm
